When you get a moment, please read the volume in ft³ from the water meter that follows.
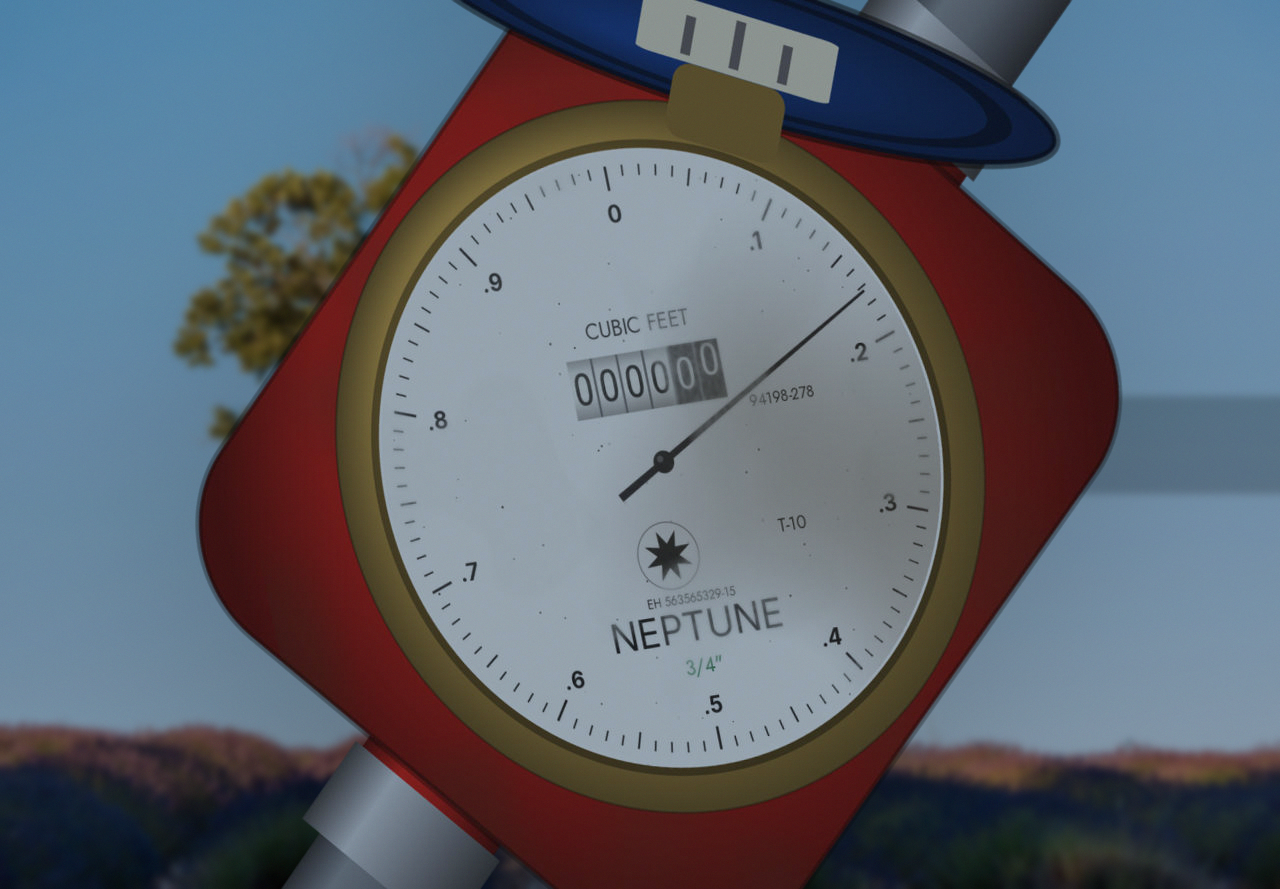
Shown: 0.17 ft³
